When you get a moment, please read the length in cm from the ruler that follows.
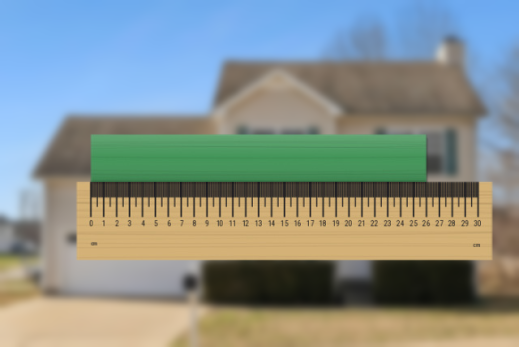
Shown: 26 cm
